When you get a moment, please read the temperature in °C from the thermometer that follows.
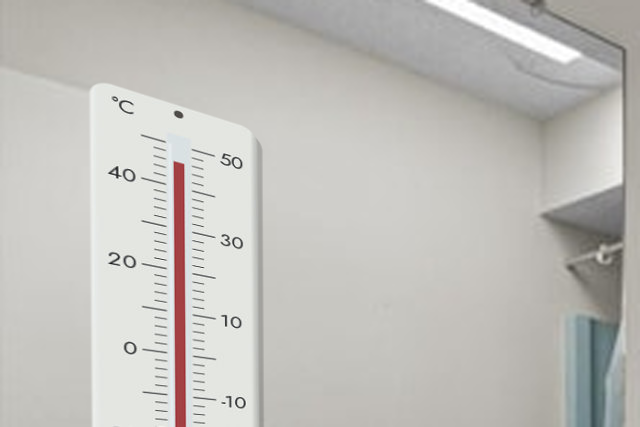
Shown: 46 °C
